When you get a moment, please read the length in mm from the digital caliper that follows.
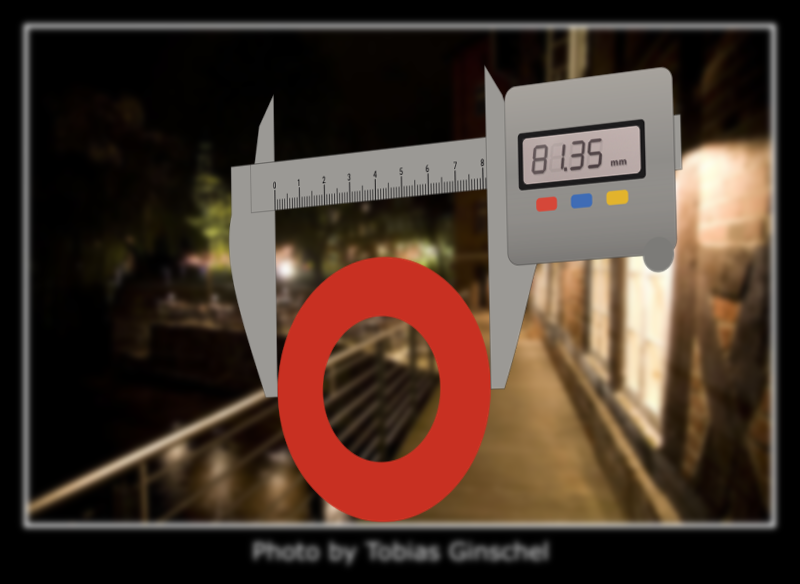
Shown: 81.35 mm
